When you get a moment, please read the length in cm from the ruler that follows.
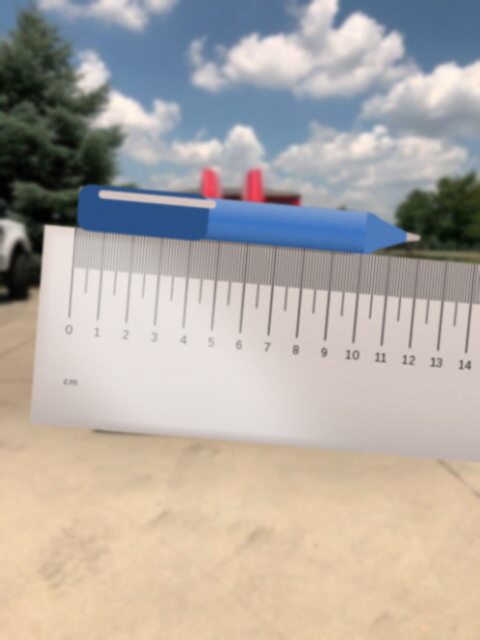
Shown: 12 cm
